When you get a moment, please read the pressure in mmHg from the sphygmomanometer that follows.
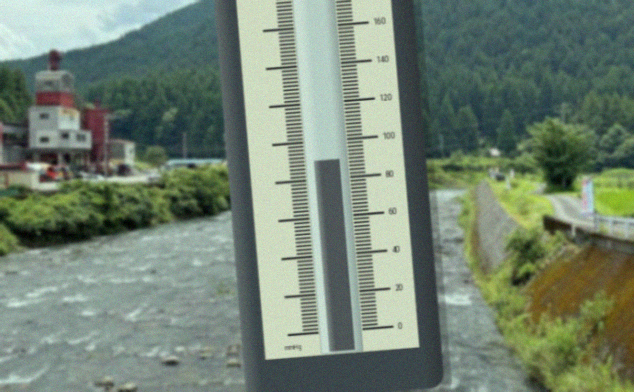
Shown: 90 mmHg
